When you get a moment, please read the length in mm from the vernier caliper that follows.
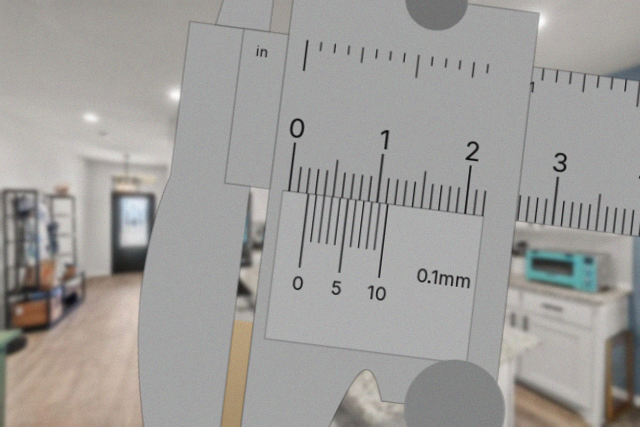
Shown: 2.2 mm
